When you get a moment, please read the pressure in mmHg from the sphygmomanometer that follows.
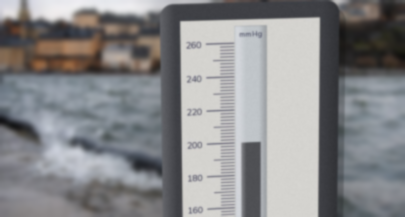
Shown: 200 mmHg
